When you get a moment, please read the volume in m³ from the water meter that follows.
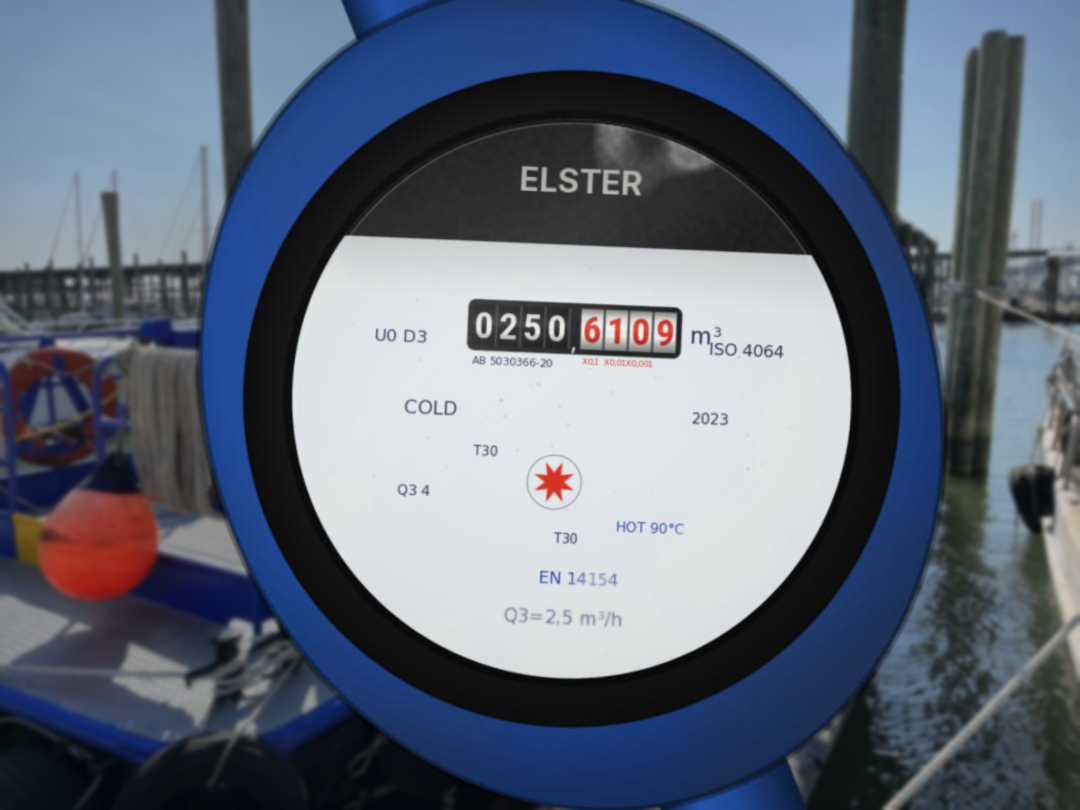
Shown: 250.6109 m³
